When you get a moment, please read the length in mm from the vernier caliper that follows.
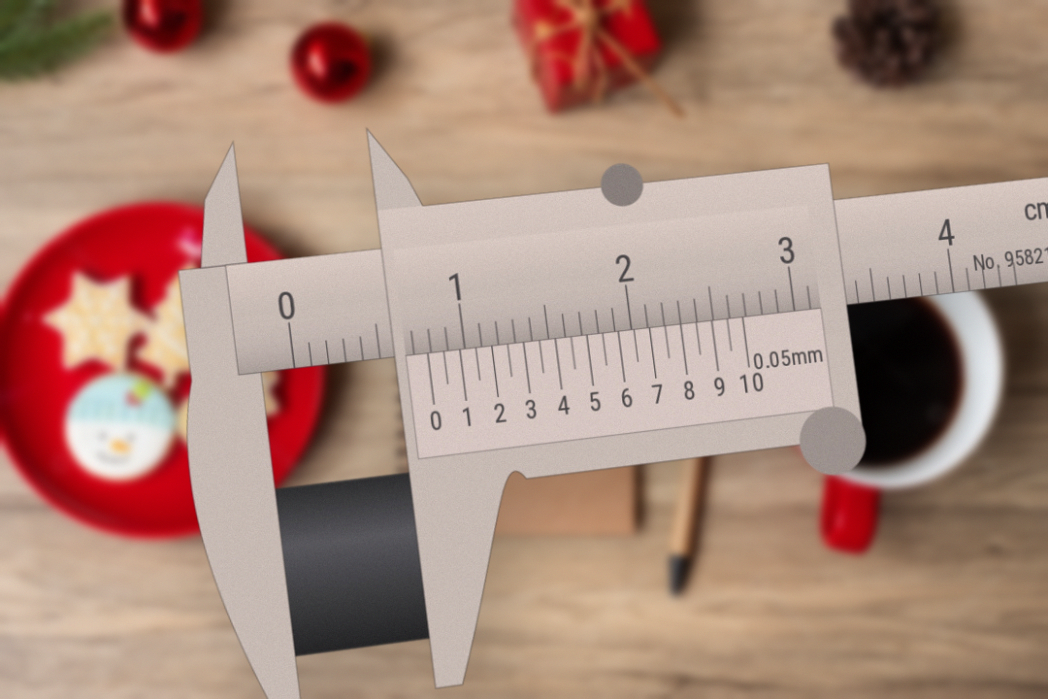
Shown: 7.8 mm
